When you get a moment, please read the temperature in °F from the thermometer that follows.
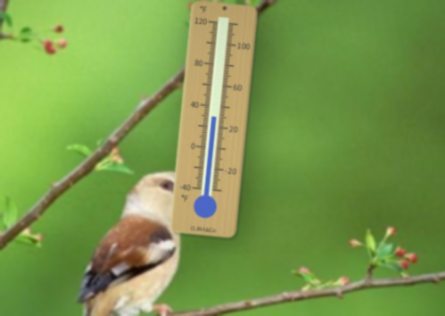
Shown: 30 °F
